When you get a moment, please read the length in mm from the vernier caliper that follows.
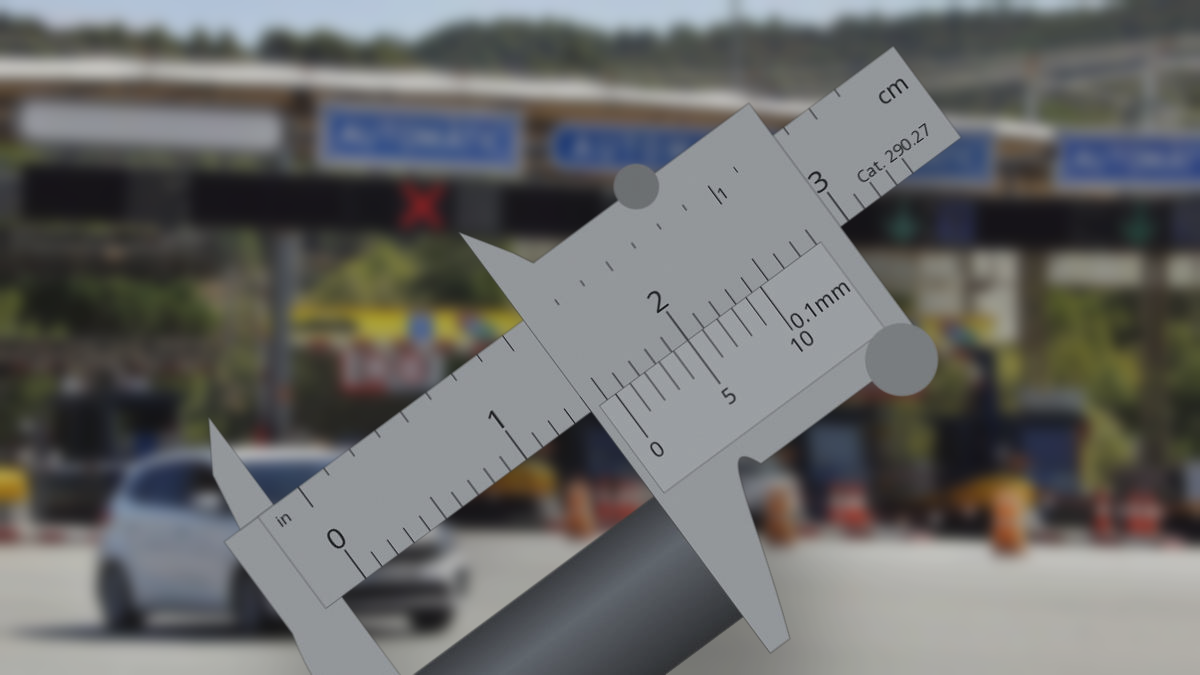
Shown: 15.5 mm
